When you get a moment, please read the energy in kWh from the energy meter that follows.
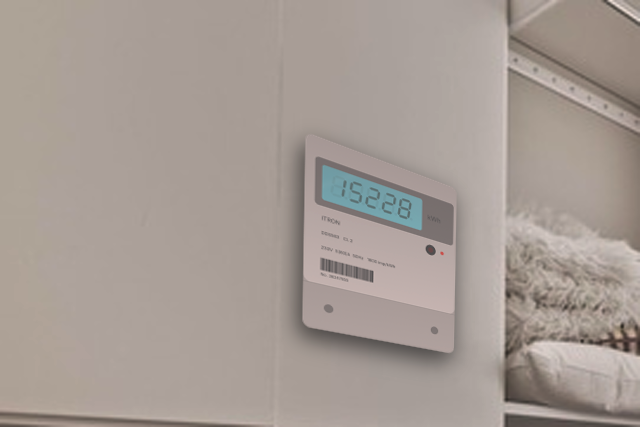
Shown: 15228 kWh
